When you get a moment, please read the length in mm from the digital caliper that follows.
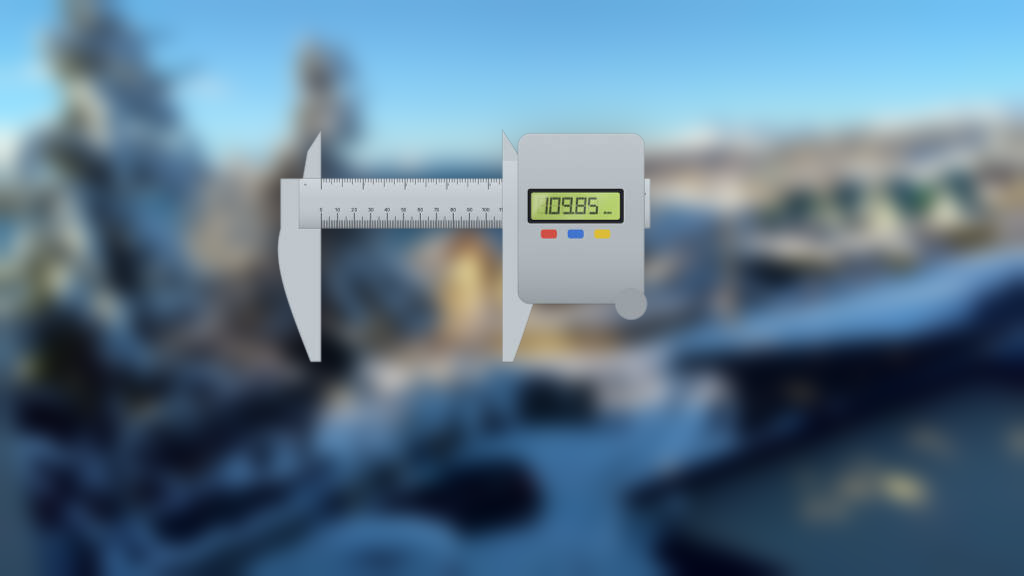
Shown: 109.85 mm
